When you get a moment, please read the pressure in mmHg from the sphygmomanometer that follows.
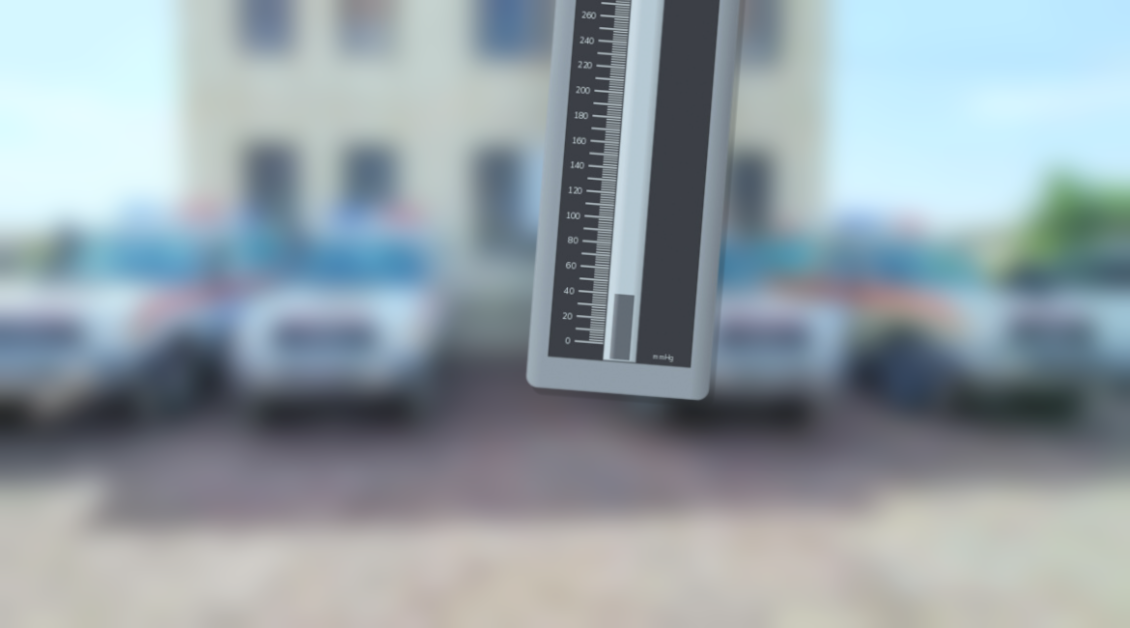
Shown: 40 mmHg
